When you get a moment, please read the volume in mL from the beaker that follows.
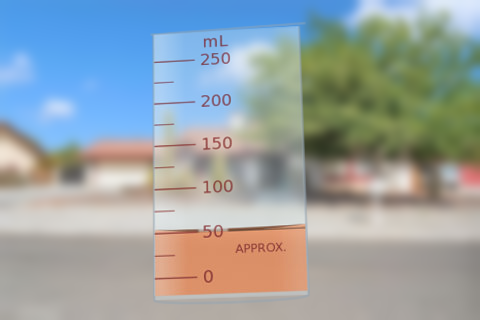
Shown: 50 mL
